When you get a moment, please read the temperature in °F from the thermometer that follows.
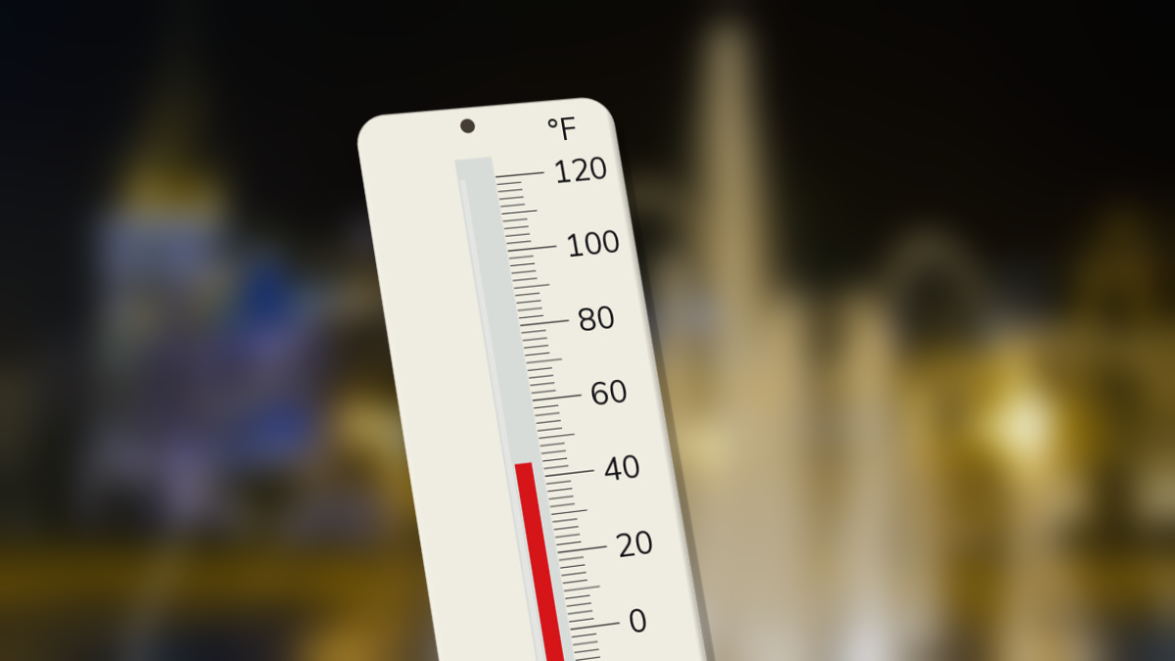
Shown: 44 °F
